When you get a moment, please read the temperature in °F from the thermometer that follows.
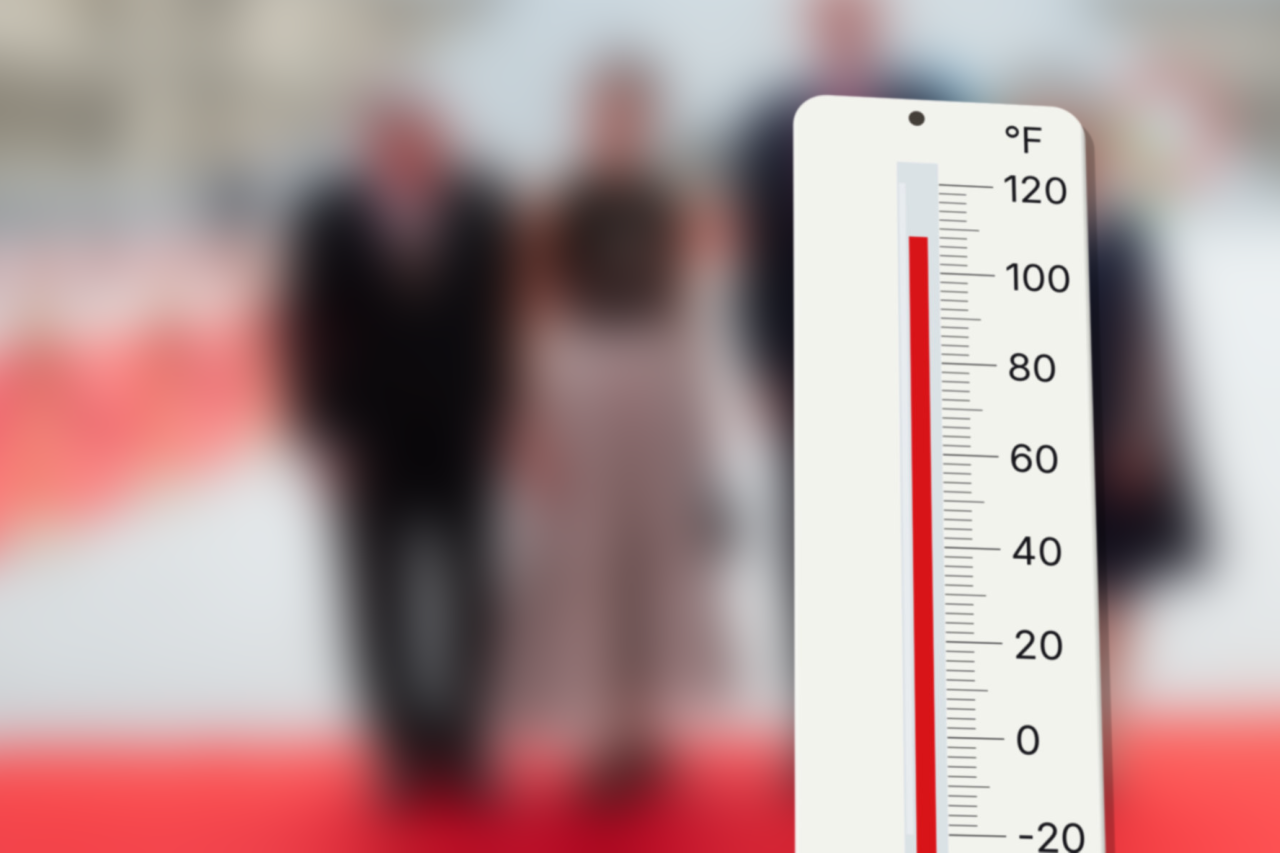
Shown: 108 °F
